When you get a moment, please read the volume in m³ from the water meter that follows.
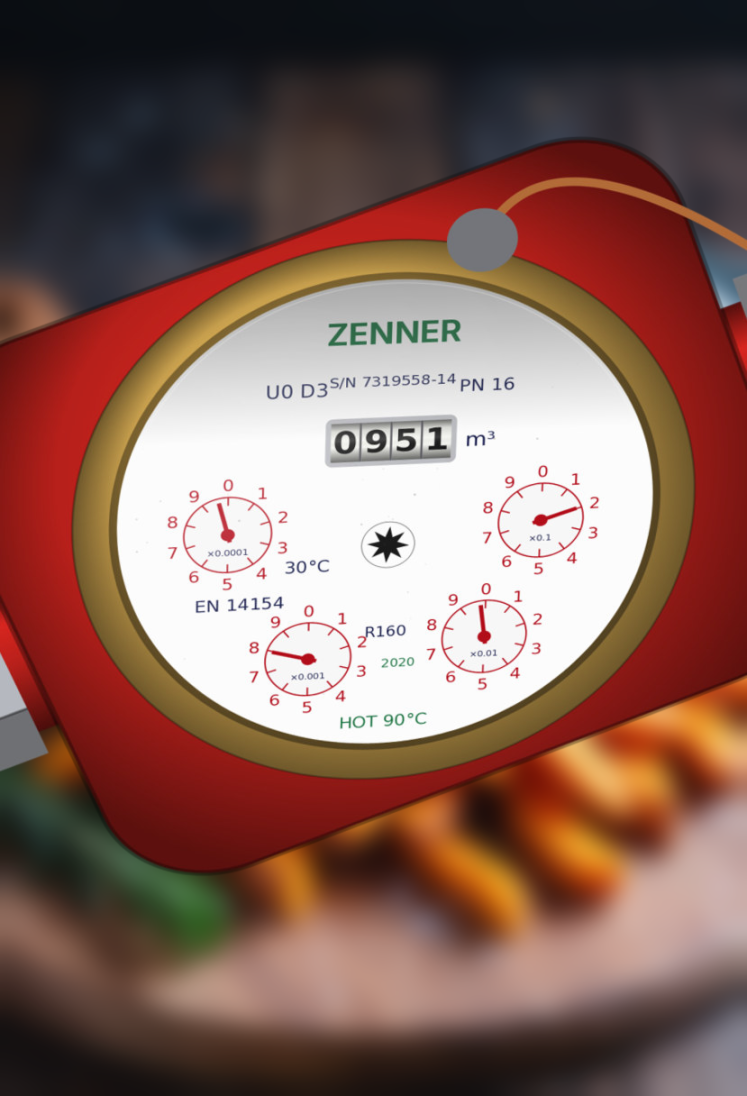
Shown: 951.1979 m³
